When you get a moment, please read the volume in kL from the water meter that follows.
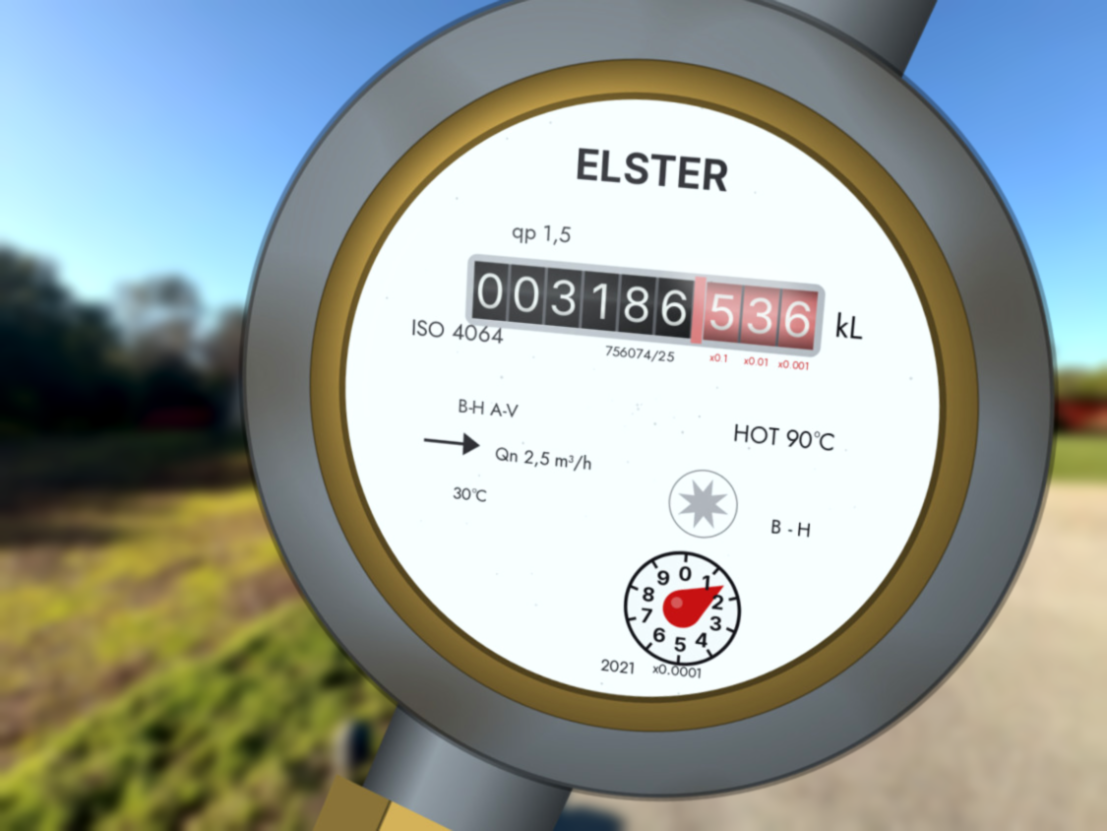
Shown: 3186.5361 kL
